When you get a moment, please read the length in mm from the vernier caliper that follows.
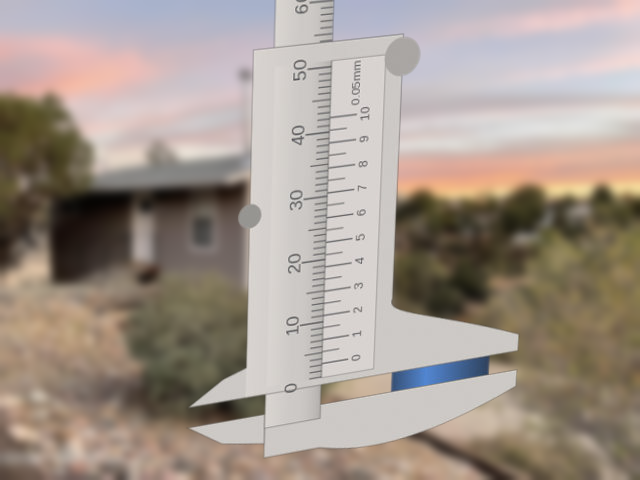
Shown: 3.2 mm
